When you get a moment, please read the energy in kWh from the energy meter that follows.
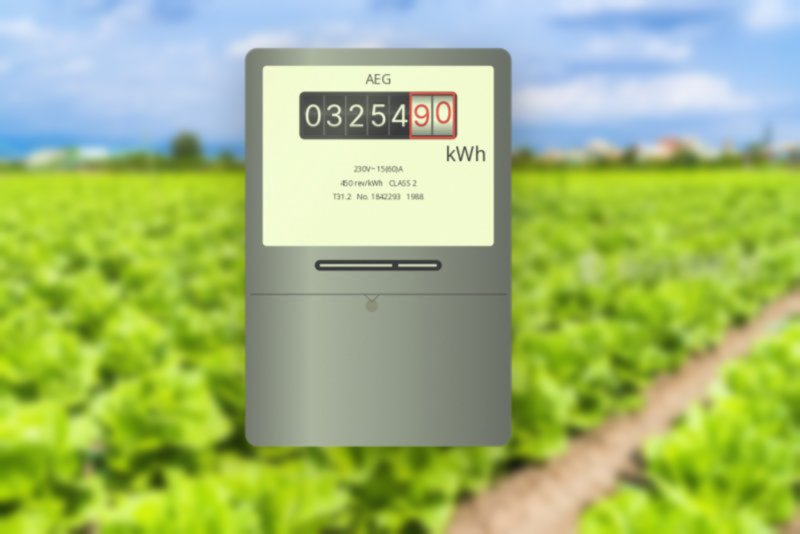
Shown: 3254.90 kWh
